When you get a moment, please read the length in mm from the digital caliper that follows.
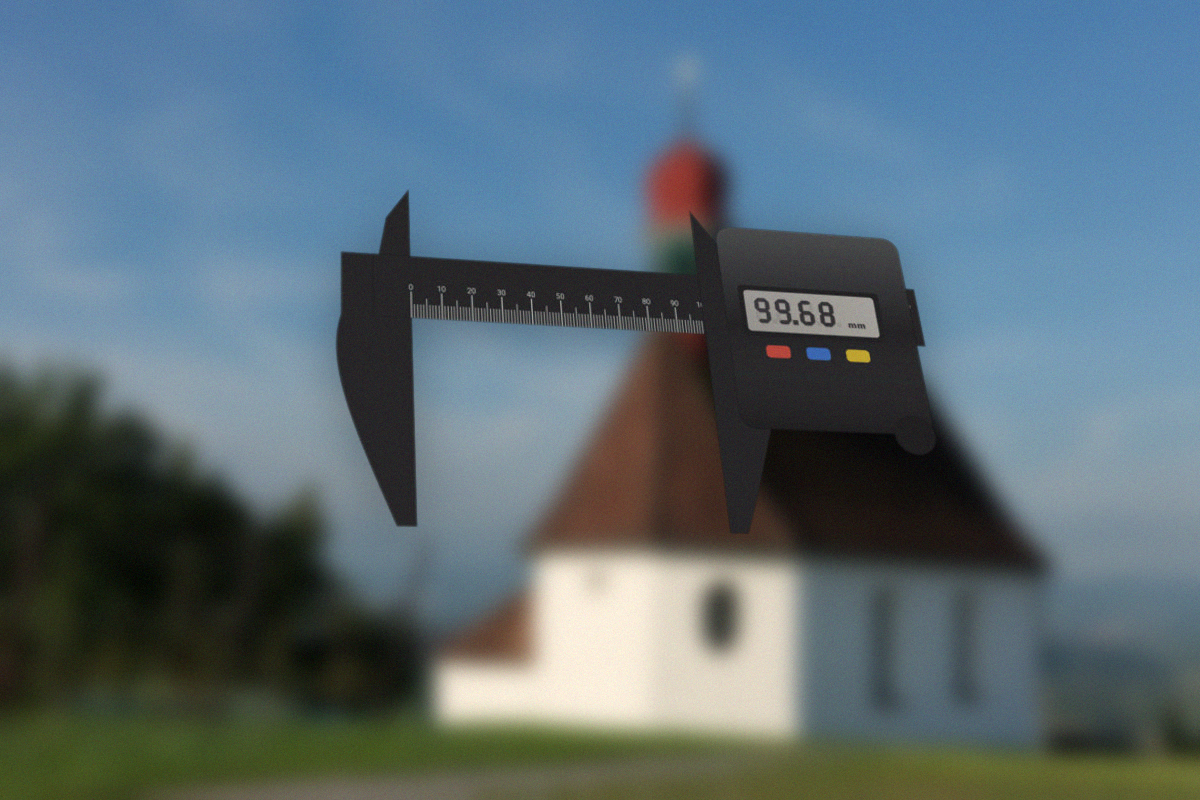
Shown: 99.68 mm
